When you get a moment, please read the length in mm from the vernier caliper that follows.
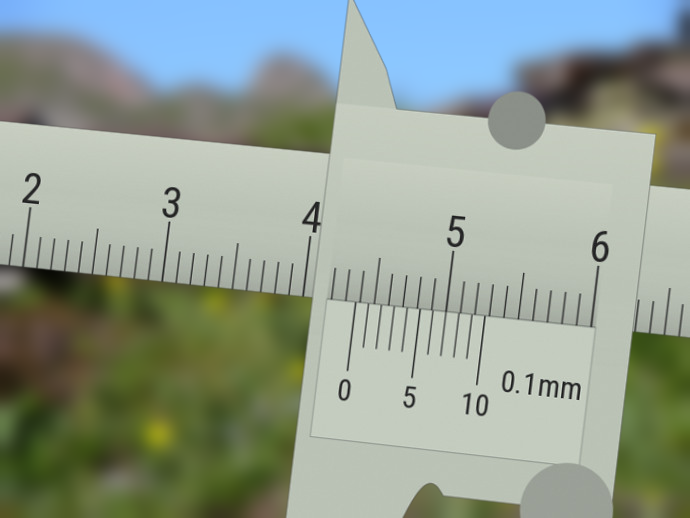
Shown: 43.7 mm
